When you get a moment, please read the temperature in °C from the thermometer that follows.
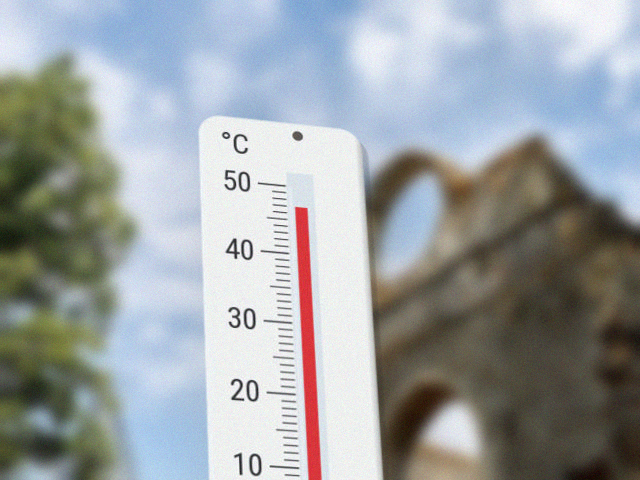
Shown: 47 °C
